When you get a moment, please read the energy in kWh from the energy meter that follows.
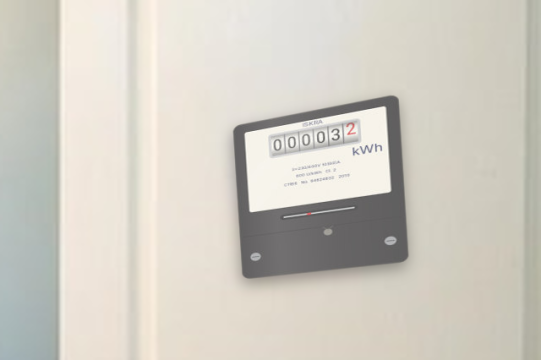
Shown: 3.2 kWh
